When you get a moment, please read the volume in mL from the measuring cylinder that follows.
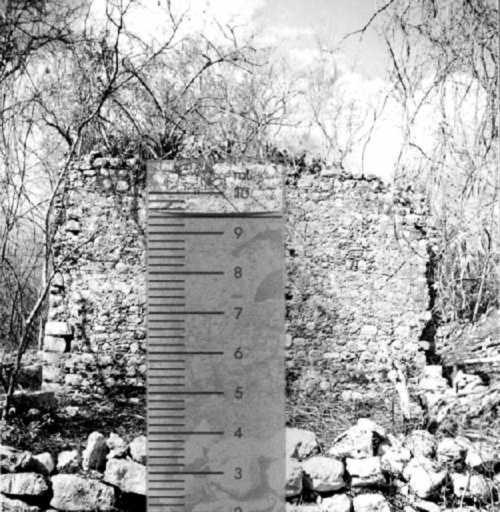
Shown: 9.4 mL
